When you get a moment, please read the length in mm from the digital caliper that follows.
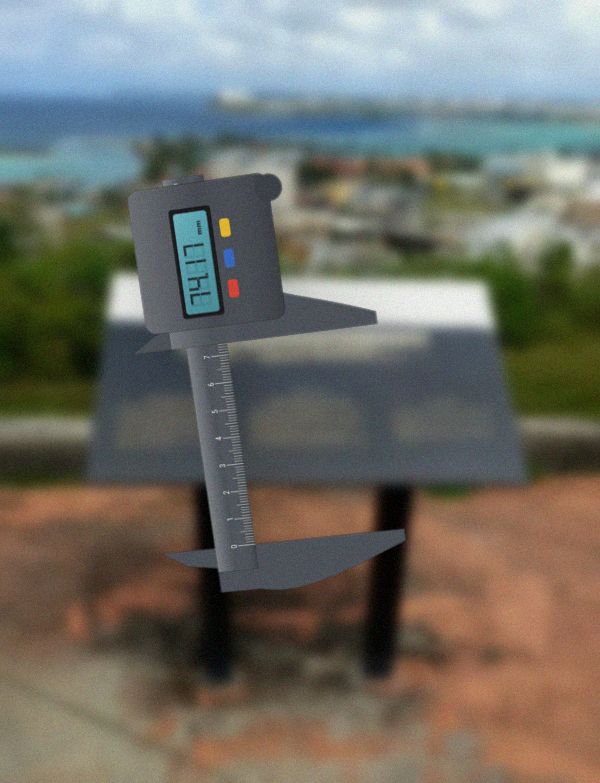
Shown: 74.17 mm
